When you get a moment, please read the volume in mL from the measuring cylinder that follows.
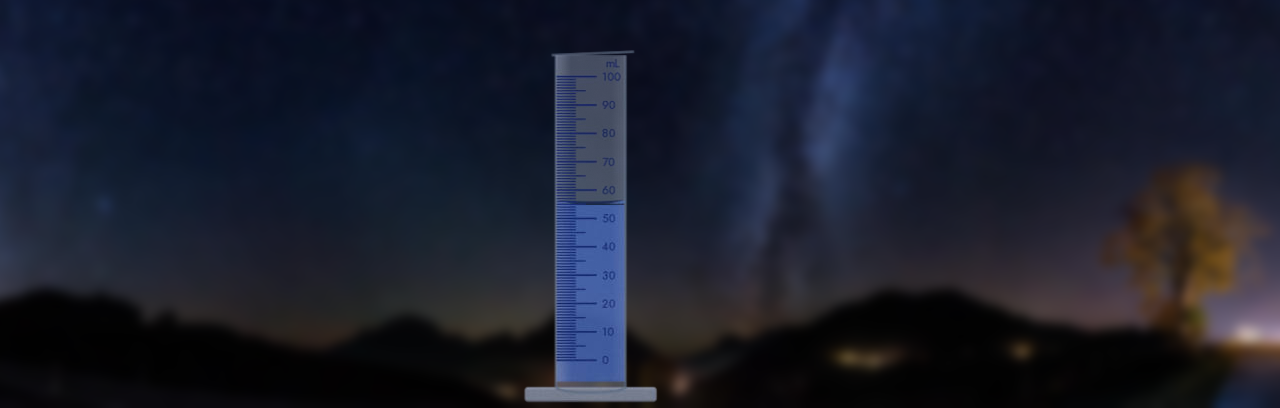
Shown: 55 mL
